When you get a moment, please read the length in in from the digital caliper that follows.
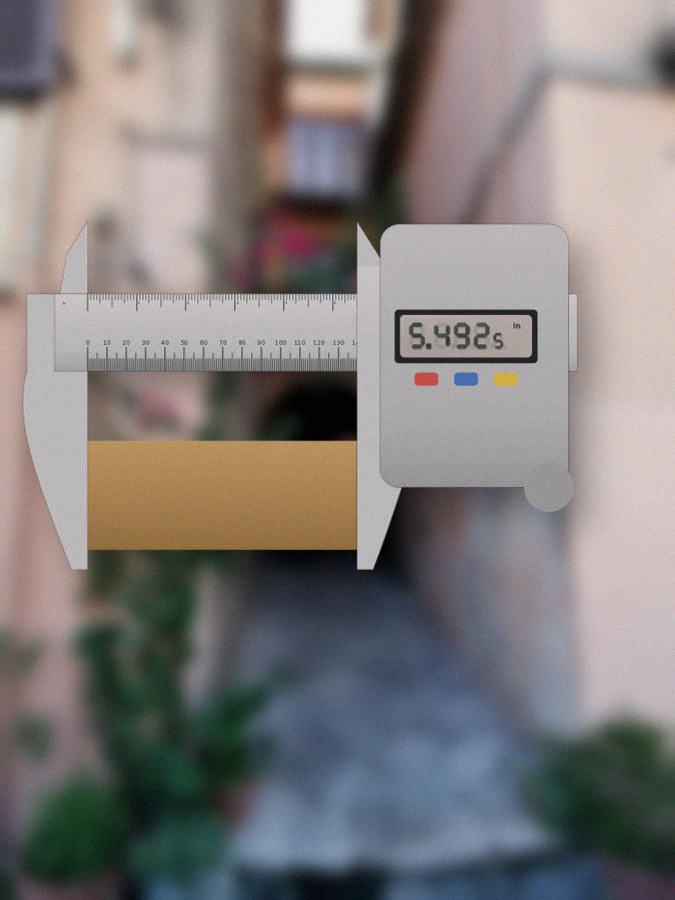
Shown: 5.4925 in
